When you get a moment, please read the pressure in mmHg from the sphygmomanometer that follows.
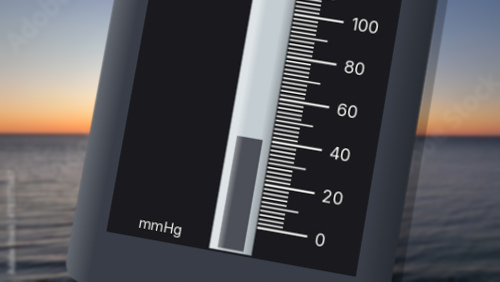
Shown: 40 mmHg
